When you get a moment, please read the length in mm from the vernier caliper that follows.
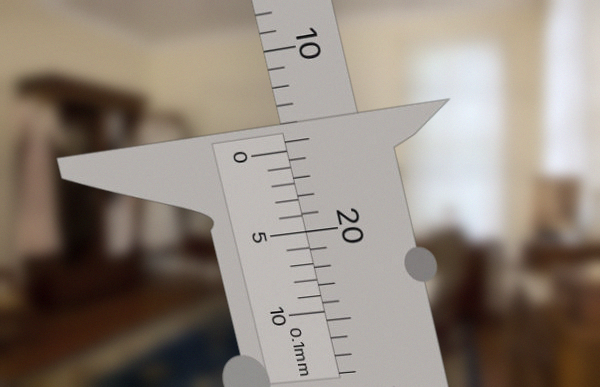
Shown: 15.5 mm
